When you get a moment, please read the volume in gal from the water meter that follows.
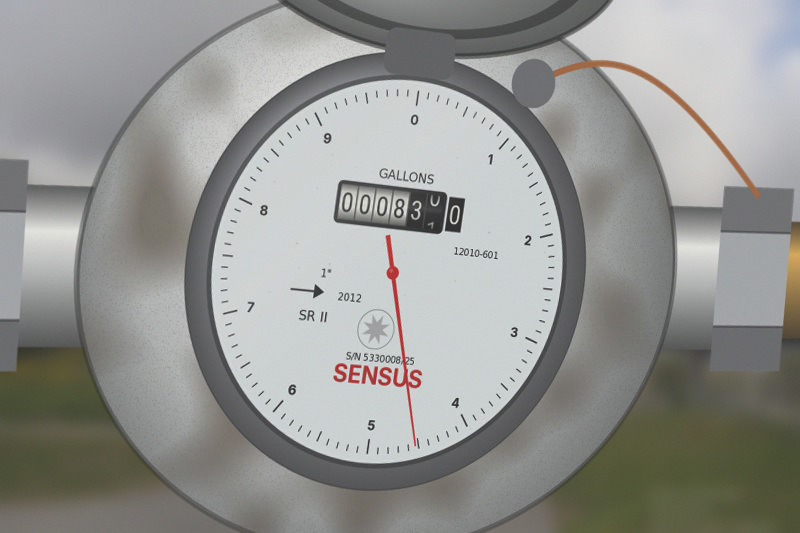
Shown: 8304.5 gal
